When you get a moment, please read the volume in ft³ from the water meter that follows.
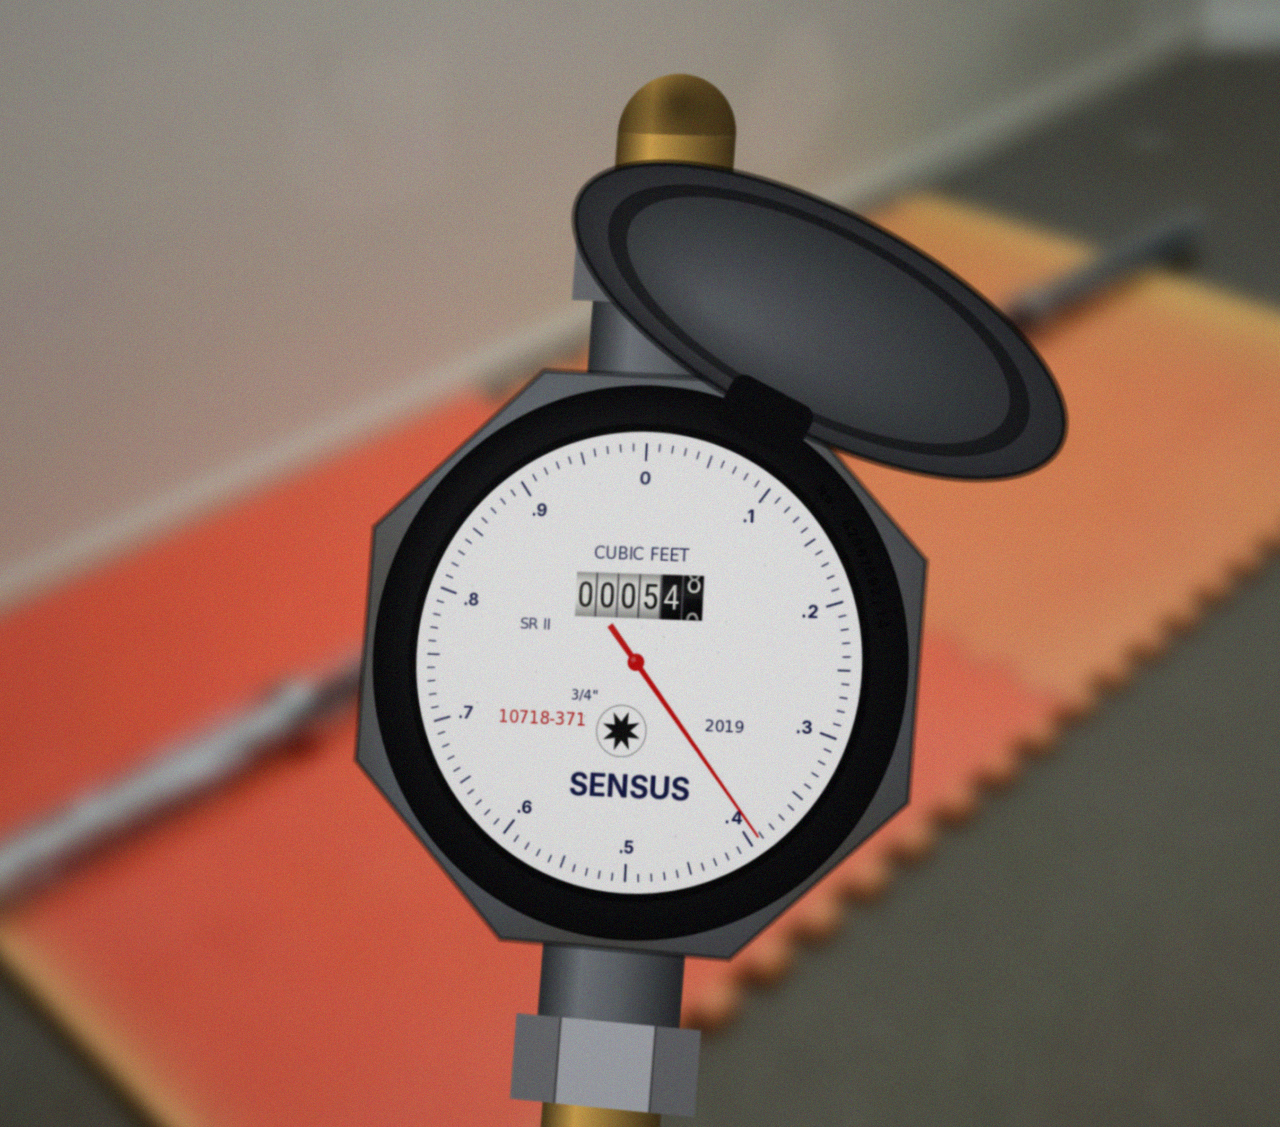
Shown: 548.39 ft³
